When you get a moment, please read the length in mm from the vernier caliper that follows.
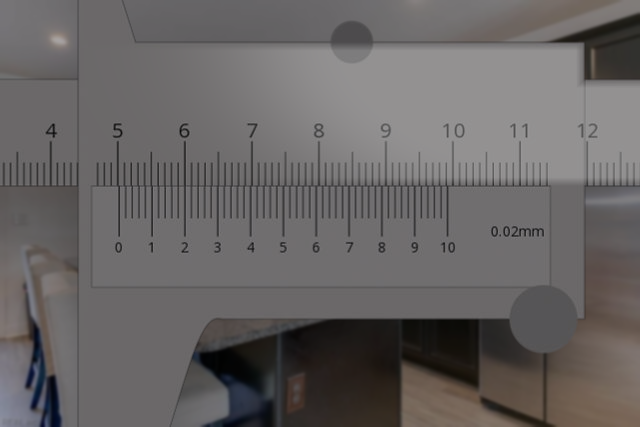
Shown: 50.2 mm
